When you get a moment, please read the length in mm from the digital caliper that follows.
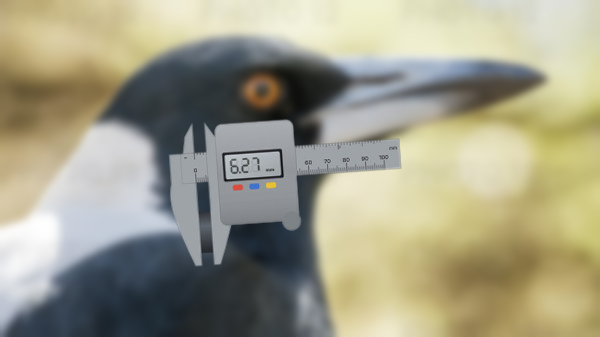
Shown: 6.27 mm
